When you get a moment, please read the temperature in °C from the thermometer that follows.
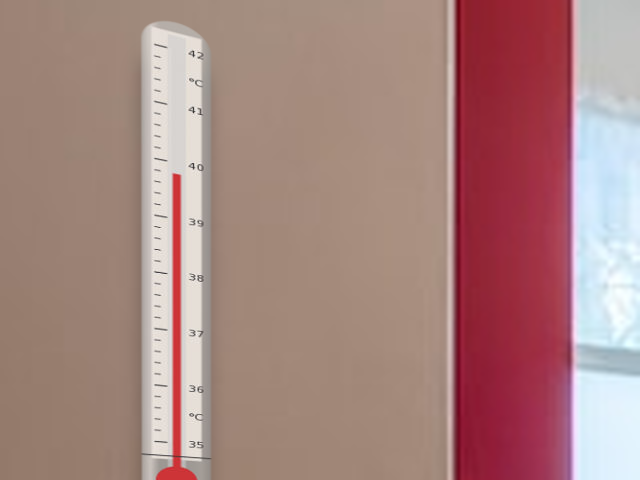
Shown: 39.8 °C
